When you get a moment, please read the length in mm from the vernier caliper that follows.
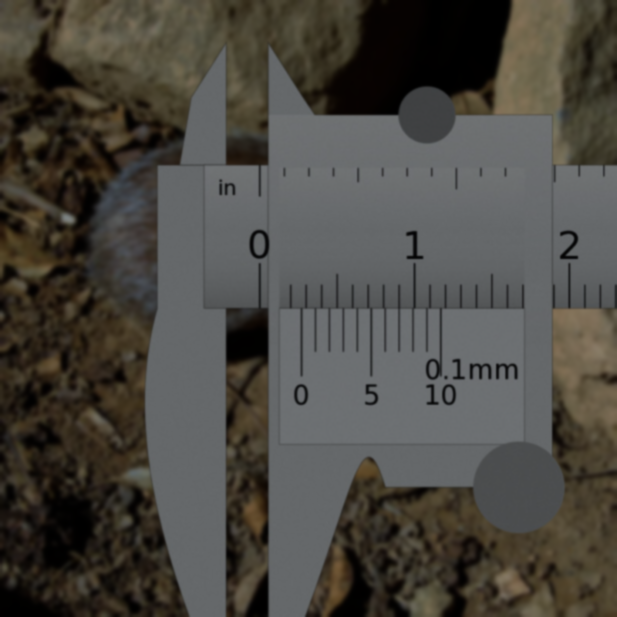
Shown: 2.7 mm
